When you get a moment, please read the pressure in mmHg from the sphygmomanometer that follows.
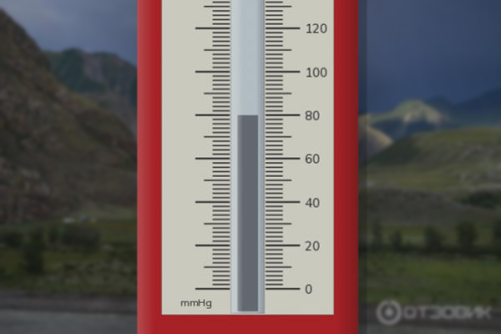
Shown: 80 mmHg
